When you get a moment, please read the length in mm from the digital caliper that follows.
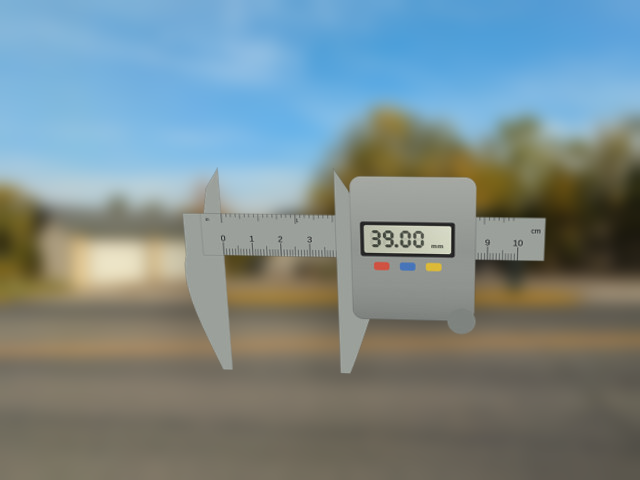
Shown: 39.00 mm
